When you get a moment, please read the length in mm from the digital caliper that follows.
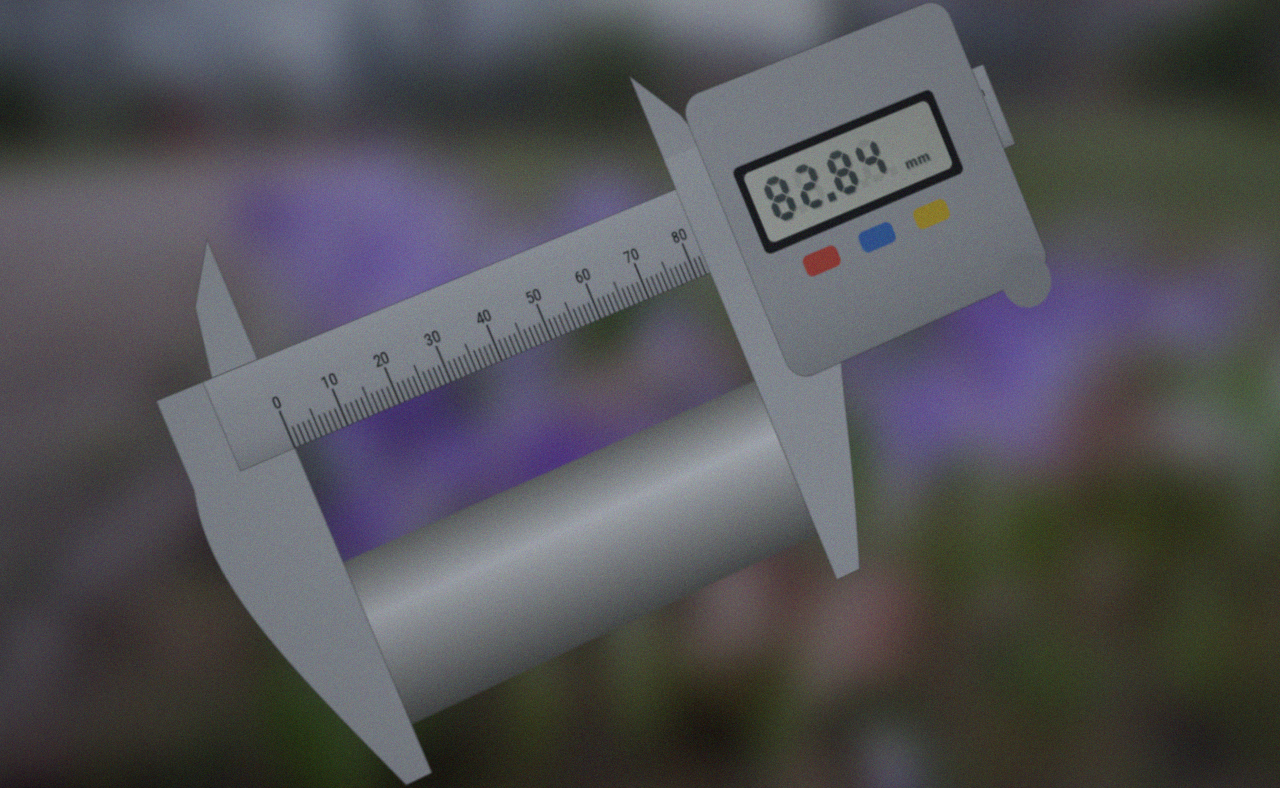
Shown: 82.84 mm
